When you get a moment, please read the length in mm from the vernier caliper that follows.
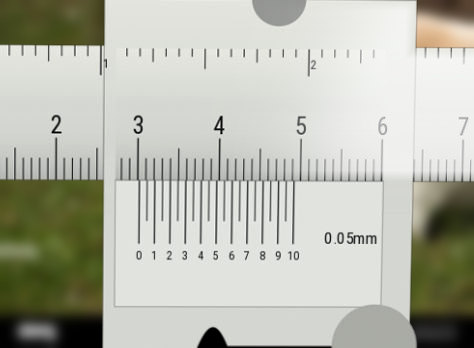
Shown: 30.2 mm
